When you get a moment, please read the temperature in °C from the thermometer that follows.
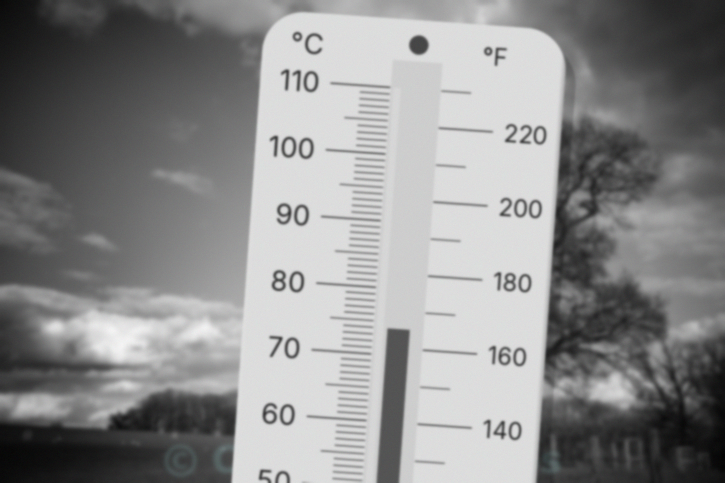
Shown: 74 °C
